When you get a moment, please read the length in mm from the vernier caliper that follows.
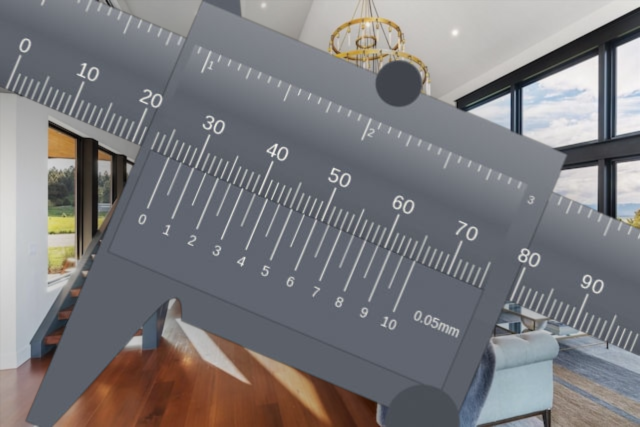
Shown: 25.8 mm
